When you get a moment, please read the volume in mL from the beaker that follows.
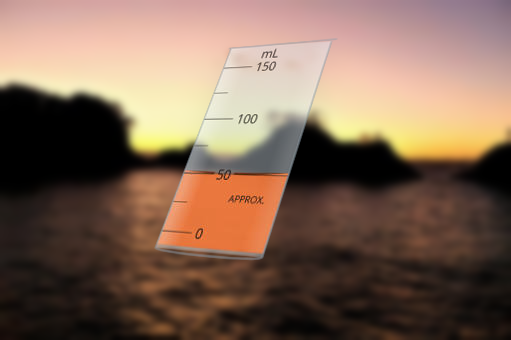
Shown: 50 mL
